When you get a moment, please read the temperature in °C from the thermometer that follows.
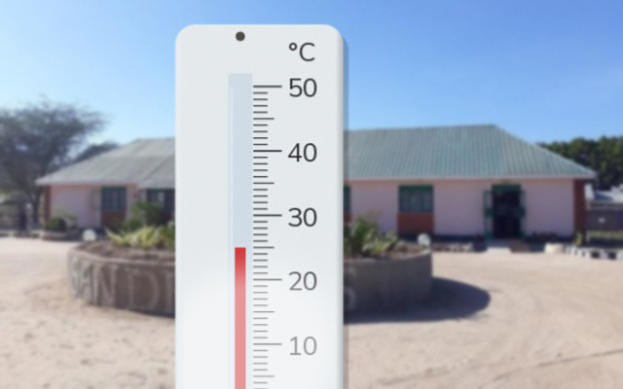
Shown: 25 °C
